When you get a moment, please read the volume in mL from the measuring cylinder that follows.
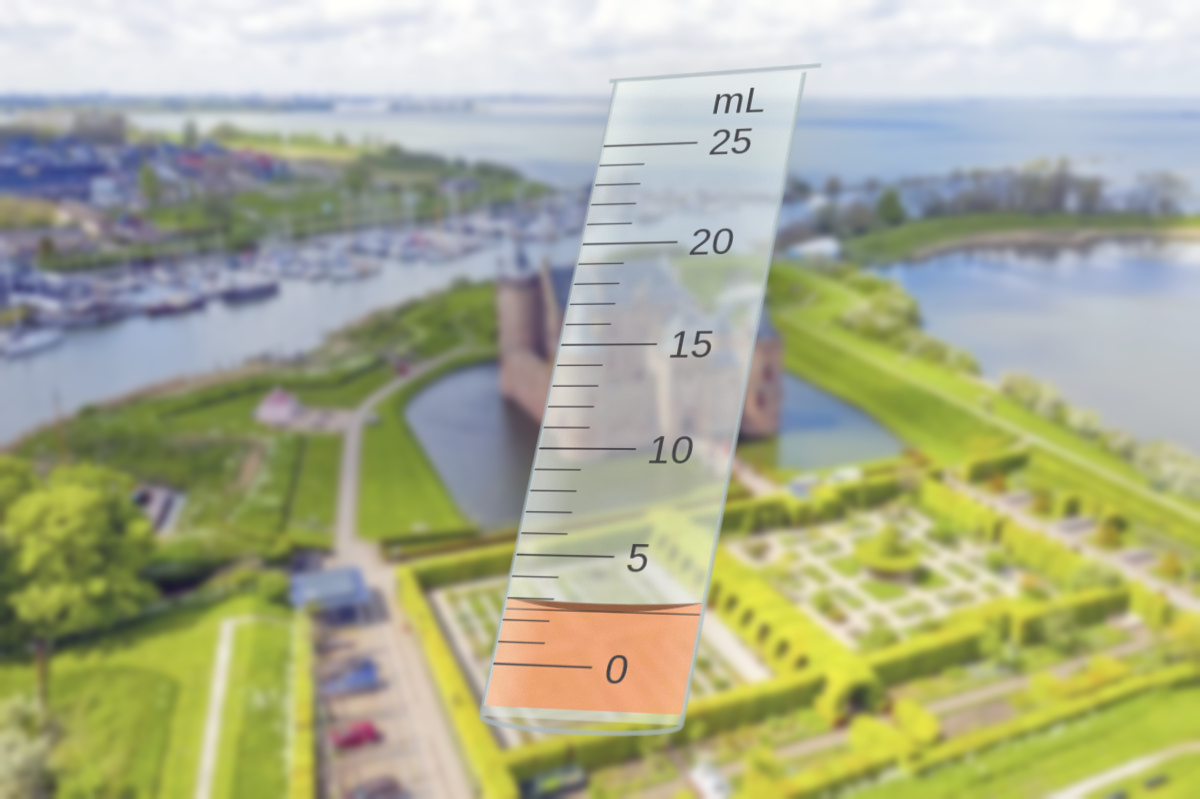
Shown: 2.5 mL
